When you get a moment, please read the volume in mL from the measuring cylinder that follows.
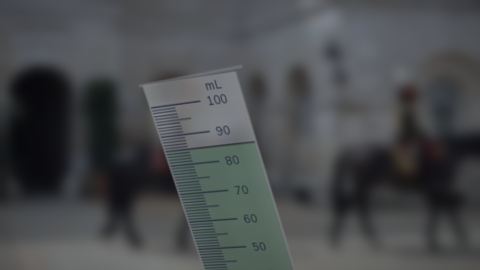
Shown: 85 mL
